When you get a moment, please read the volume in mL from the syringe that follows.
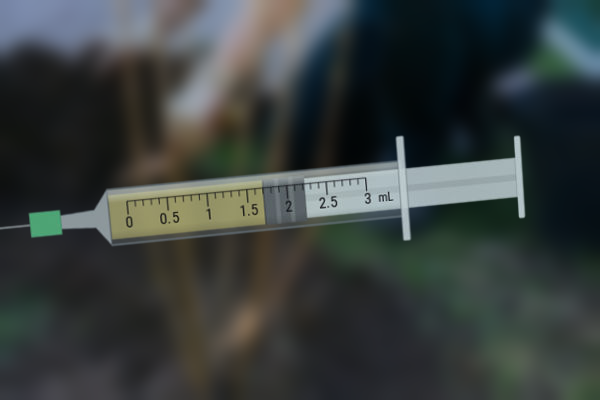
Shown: 1.7 mL
